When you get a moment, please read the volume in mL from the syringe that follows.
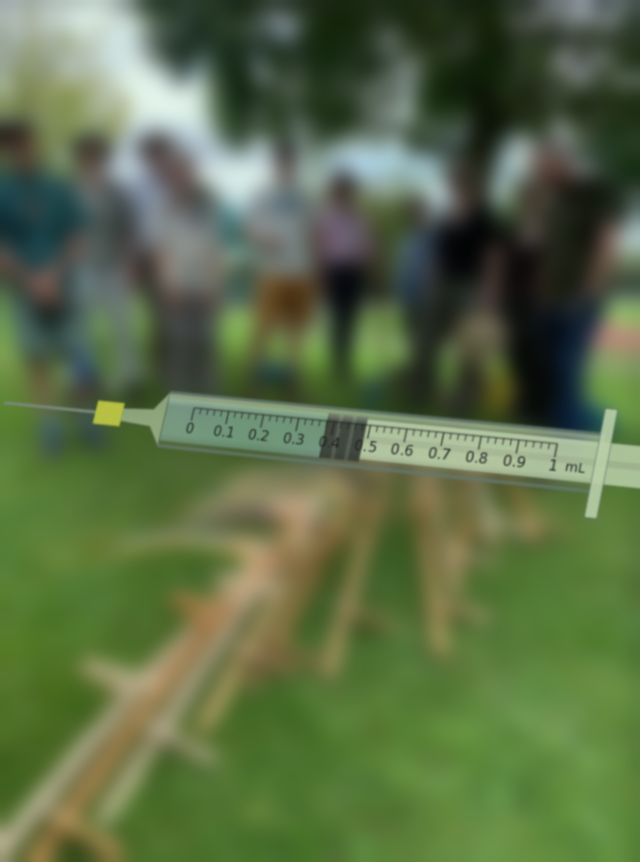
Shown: 0.38 mL
